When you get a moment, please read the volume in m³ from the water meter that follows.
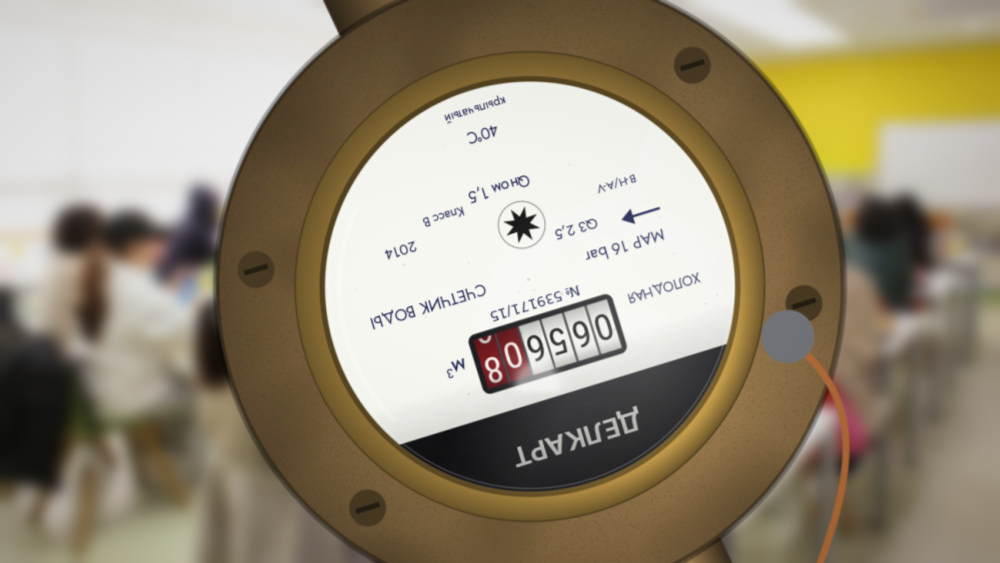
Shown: 656.08 m³
